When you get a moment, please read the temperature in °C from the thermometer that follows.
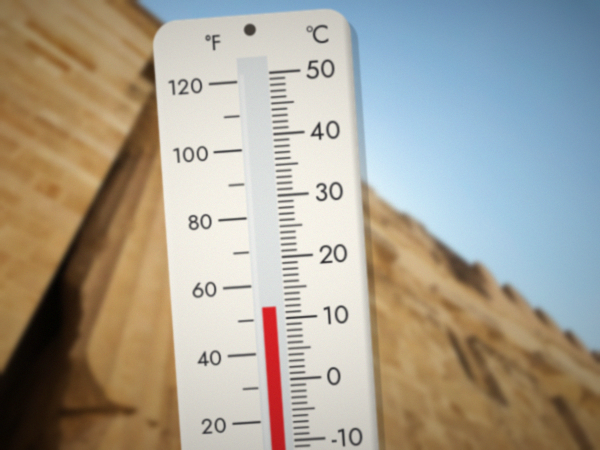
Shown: 12 °C
